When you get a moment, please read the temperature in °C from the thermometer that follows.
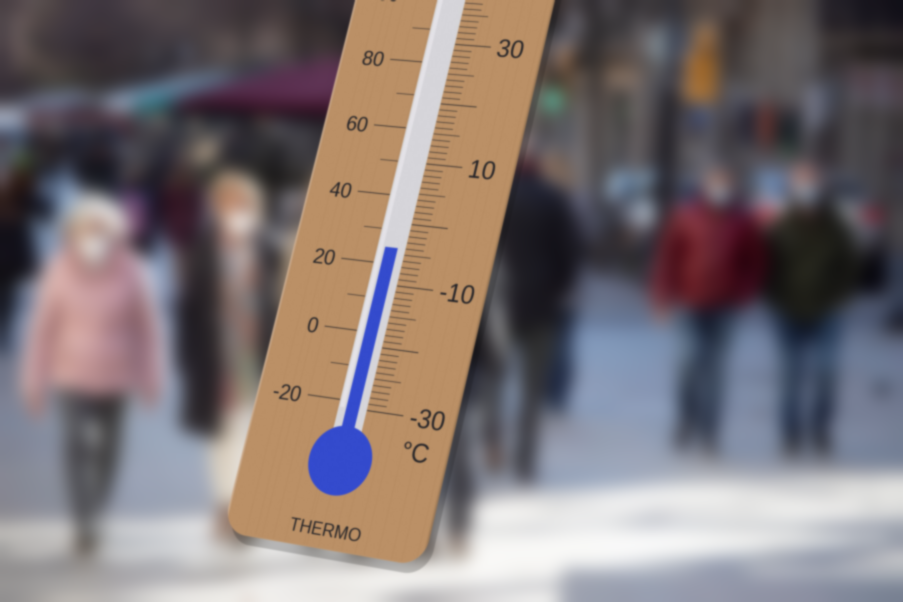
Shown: -4 °C
